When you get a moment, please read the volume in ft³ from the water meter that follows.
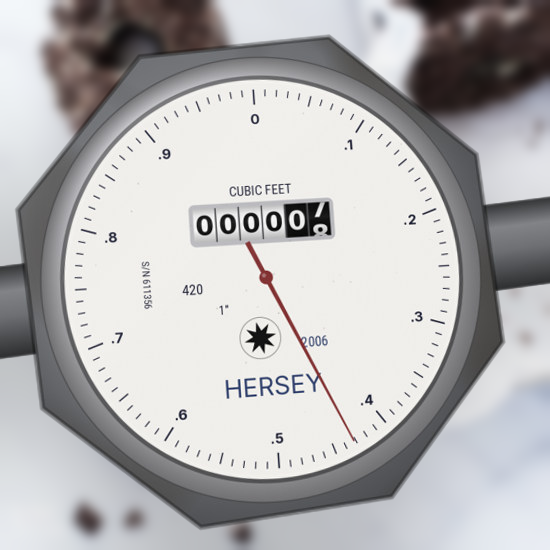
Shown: 7.43 ft³
